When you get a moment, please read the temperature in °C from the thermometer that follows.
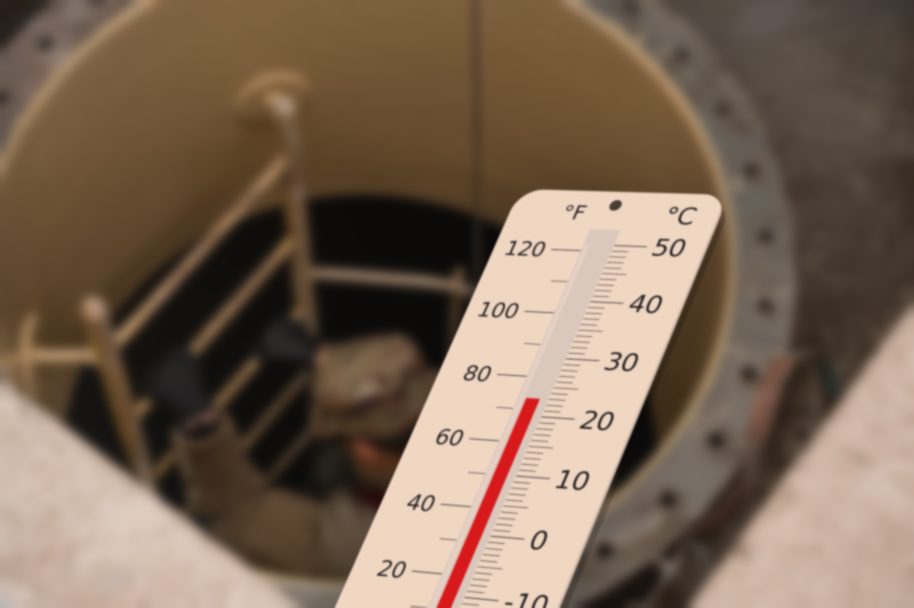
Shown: 23 °C
